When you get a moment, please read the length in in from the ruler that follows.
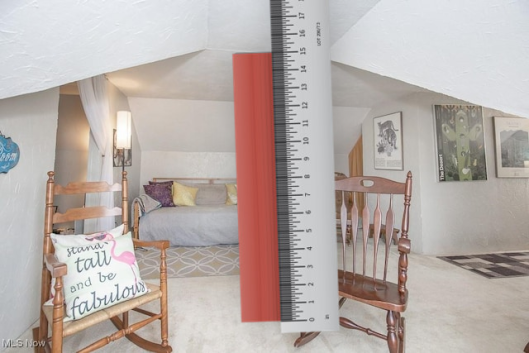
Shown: 15 in
